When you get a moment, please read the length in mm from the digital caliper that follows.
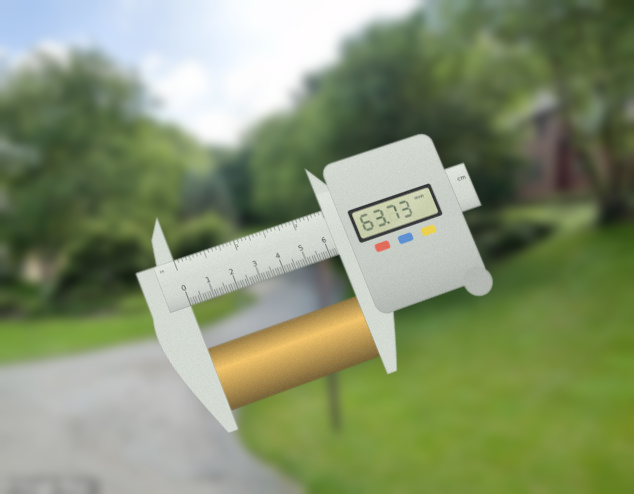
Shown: 63.73 mm
